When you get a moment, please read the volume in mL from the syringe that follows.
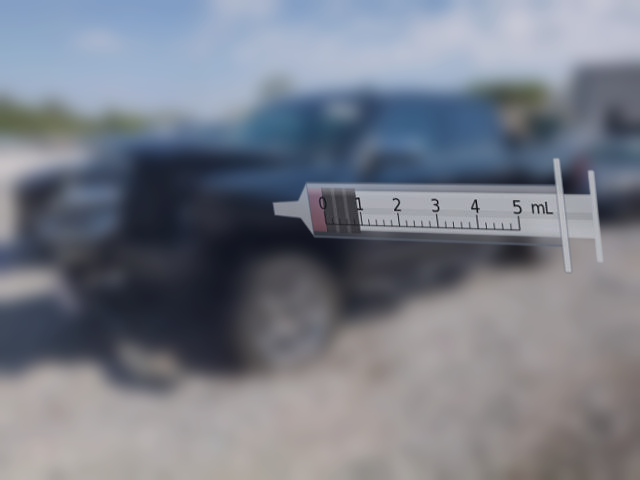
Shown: 0 mL
